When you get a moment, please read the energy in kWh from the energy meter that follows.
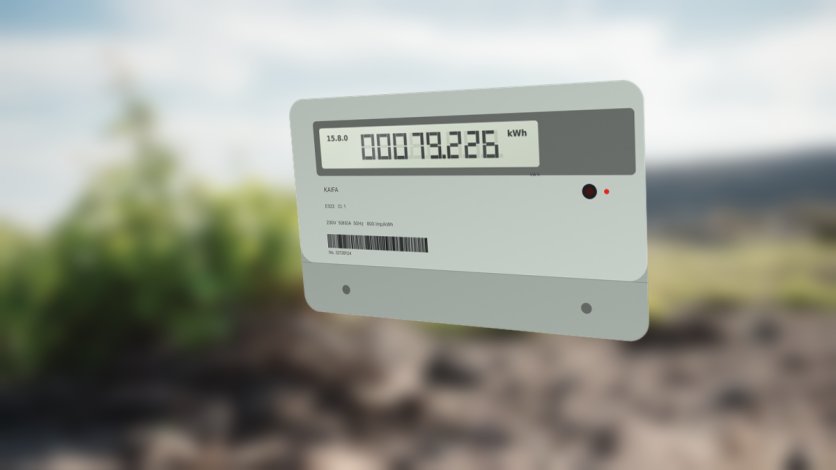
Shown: 79.226 kWh
